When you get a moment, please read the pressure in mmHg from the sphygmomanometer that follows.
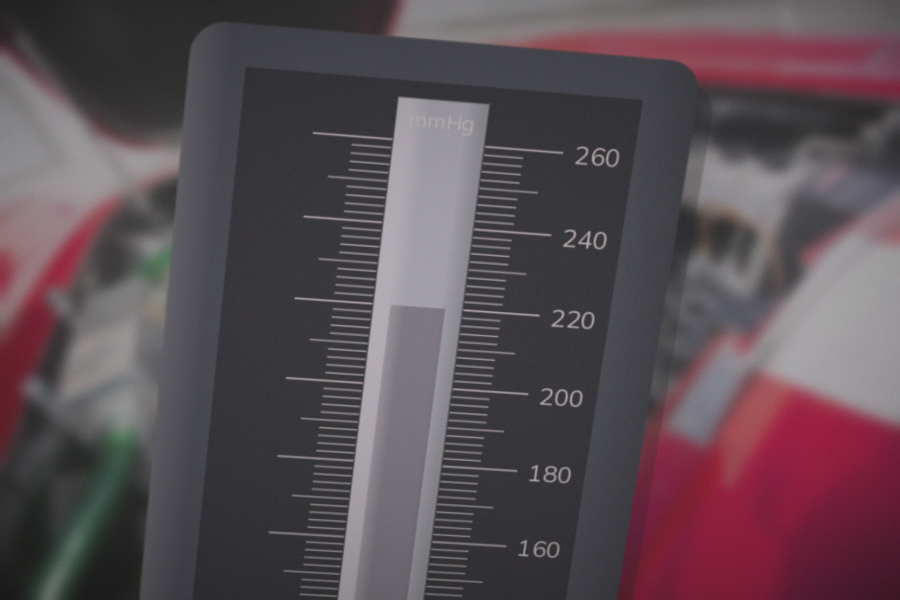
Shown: 220 mmHg
